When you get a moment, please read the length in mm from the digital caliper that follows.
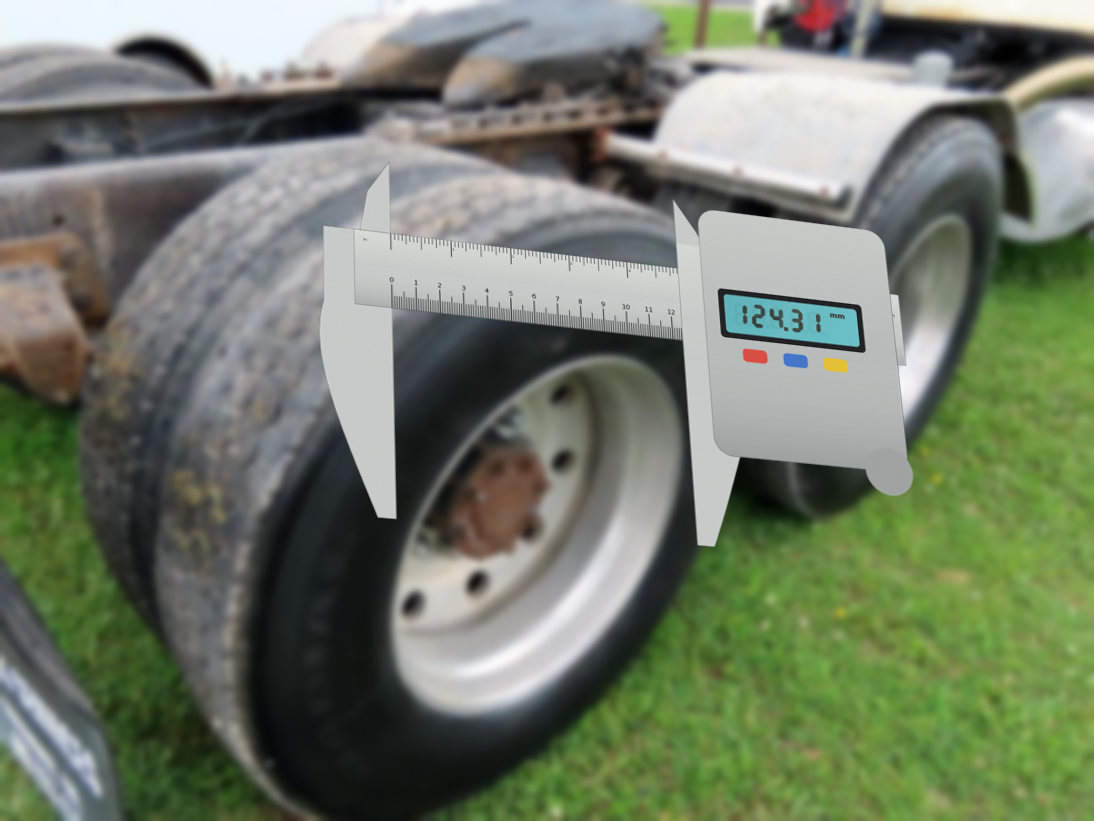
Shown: 124.31 mm
